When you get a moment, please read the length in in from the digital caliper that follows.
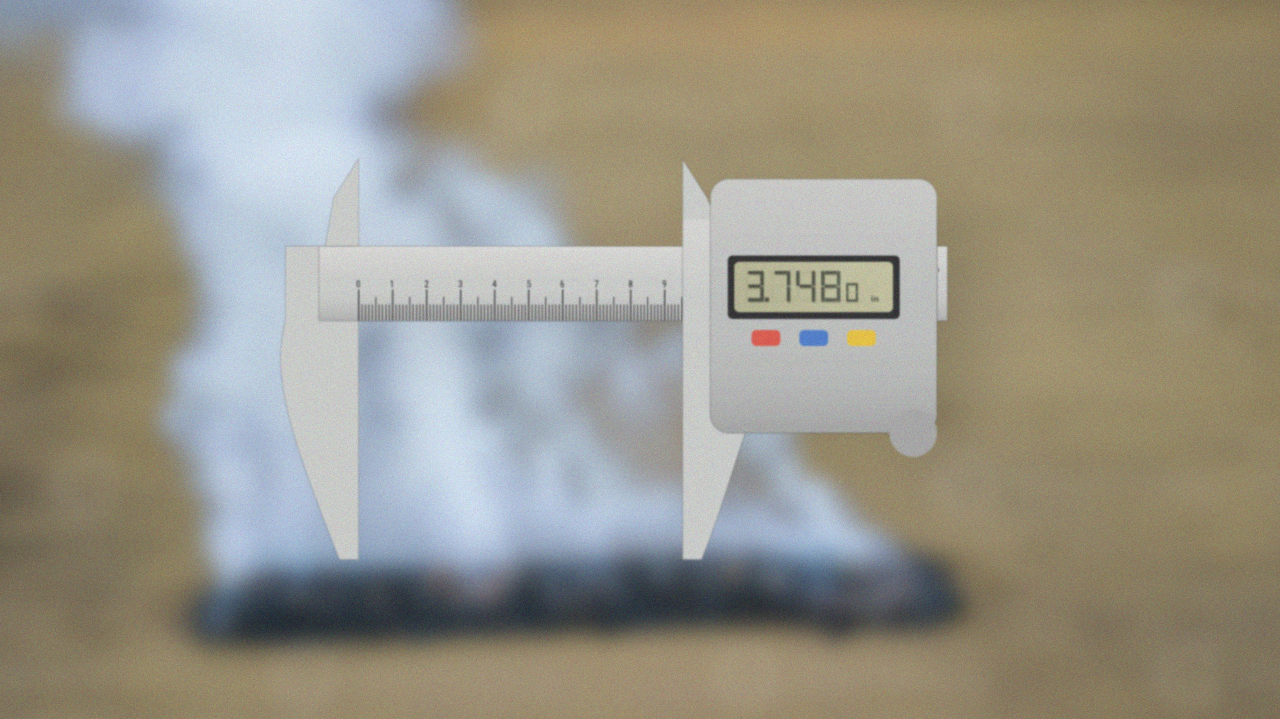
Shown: 3.7480 in
